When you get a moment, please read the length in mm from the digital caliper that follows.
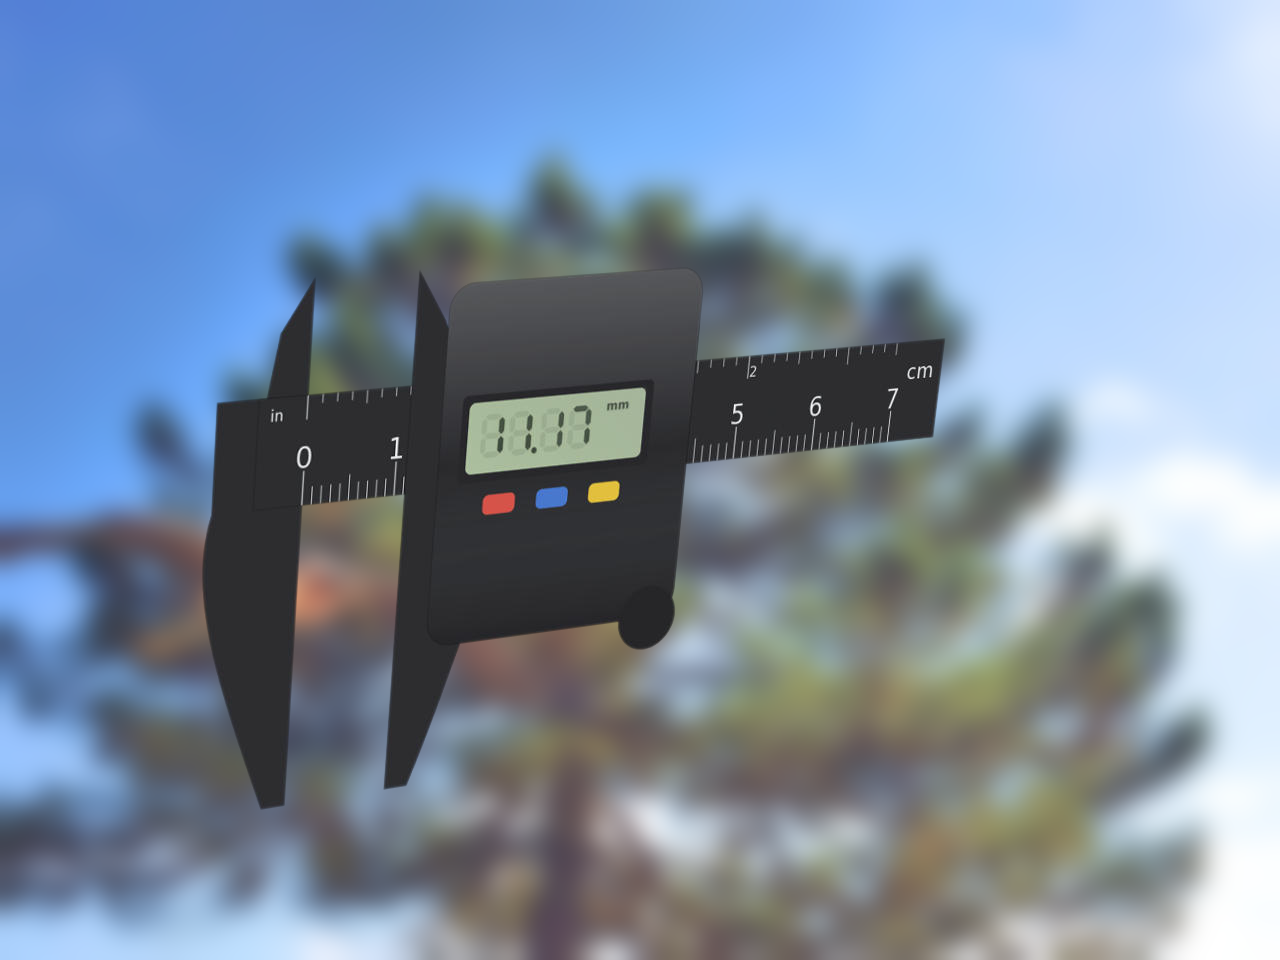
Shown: 11.17 mm
